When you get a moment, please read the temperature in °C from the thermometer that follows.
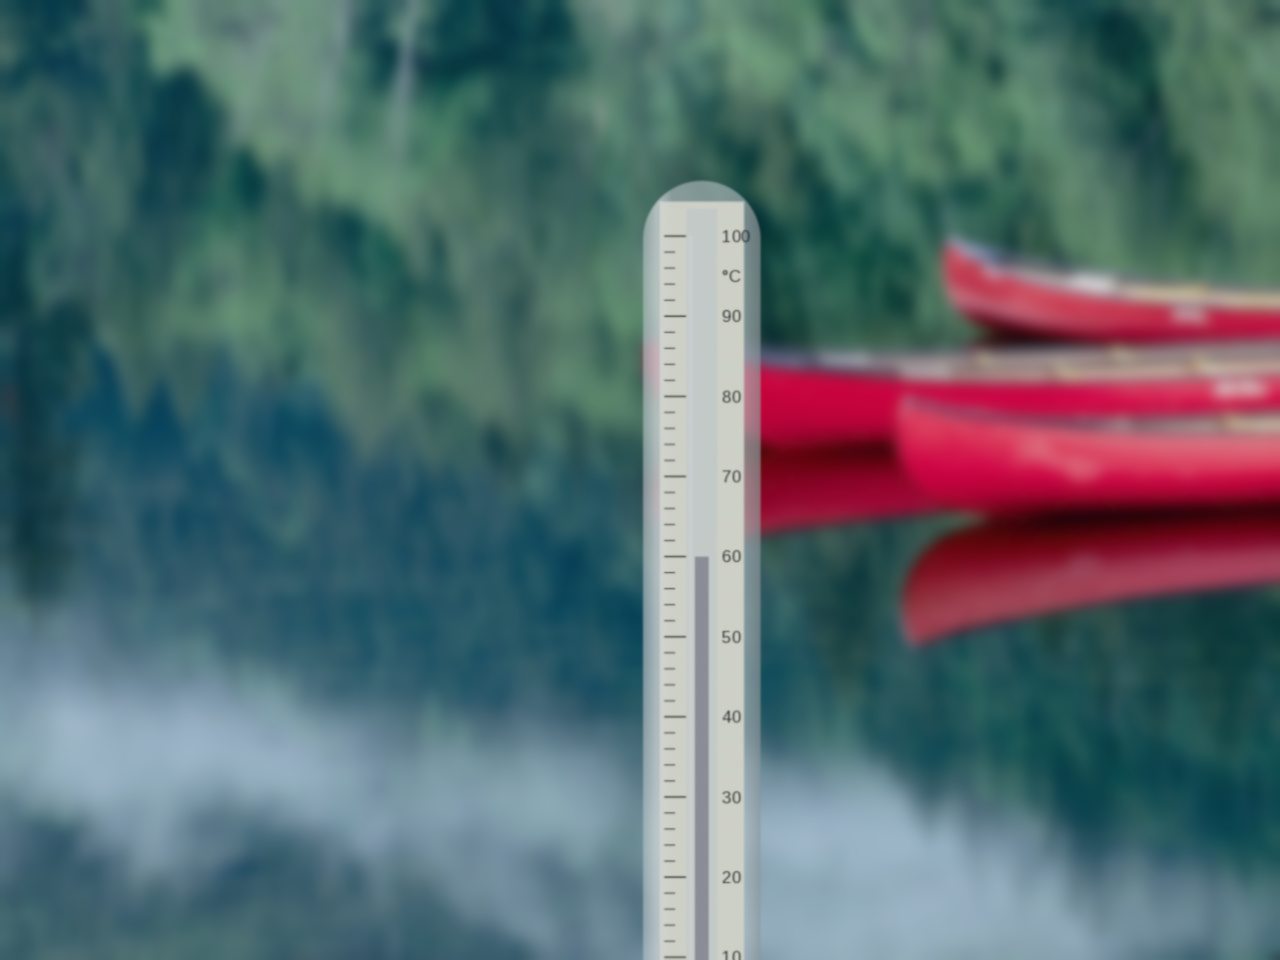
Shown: 60 °C
